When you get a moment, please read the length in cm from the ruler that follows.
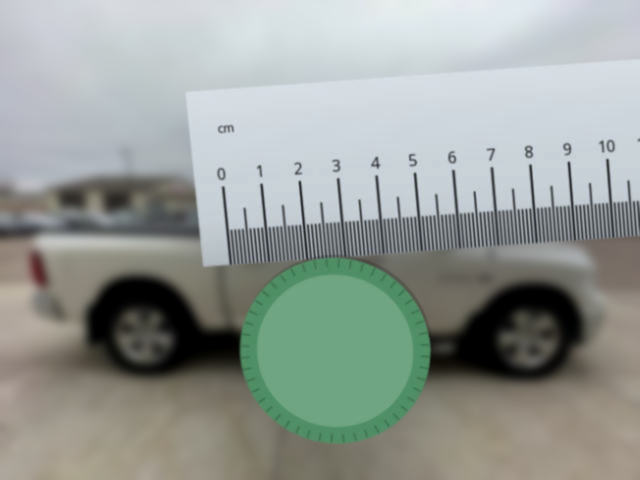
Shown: 5 cm
